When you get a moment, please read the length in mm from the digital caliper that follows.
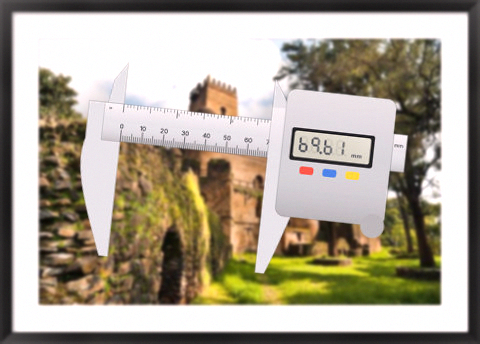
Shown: 69.61 mm
